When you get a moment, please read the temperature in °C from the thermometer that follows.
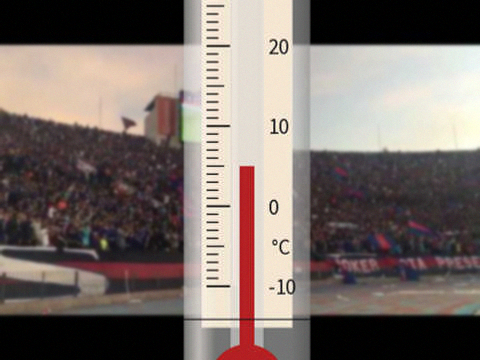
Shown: 5 °C
